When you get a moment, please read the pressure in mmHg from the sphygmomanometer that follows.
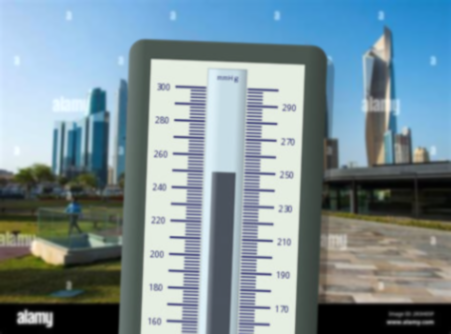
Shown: 250 mmHg
